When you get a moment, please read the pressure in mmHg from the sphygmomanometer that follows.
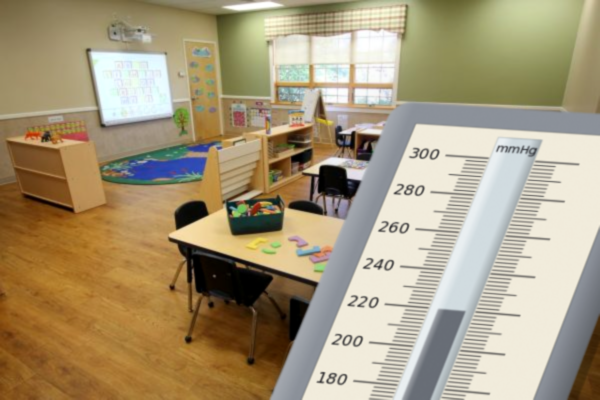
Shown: 220 mmHg
